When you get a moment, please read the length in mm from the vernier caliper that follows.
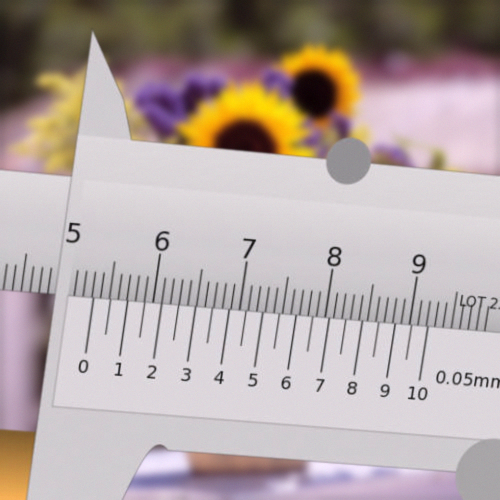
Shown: 53.2 mm
